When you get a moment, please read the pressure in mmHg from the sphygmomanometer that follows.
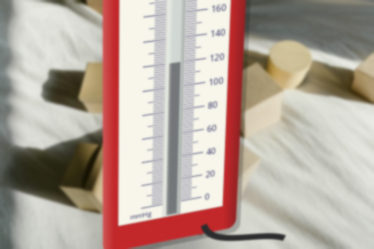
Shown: 120 mmHg
